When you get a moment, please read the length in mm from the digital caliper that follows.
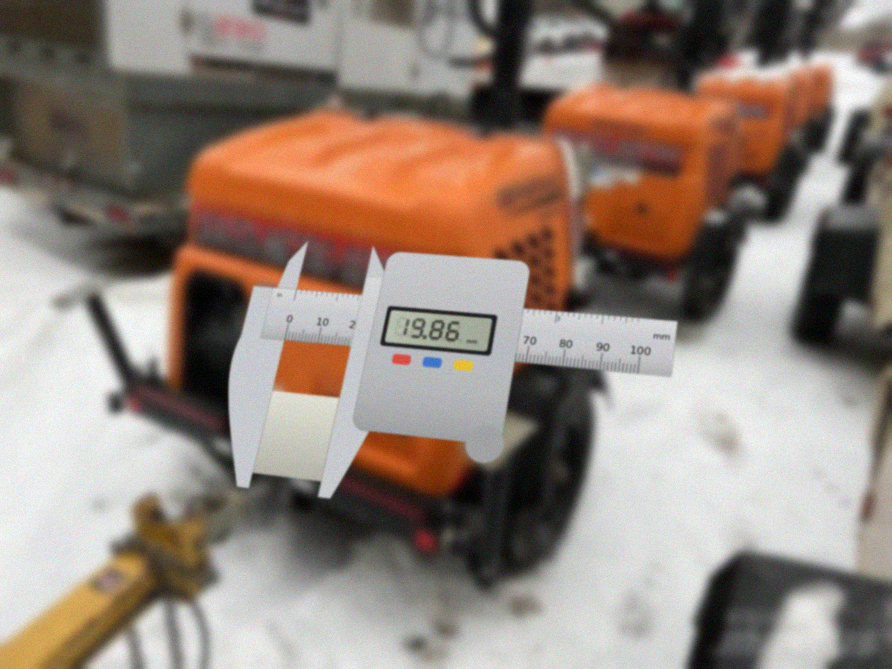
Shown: 19.86 mm
